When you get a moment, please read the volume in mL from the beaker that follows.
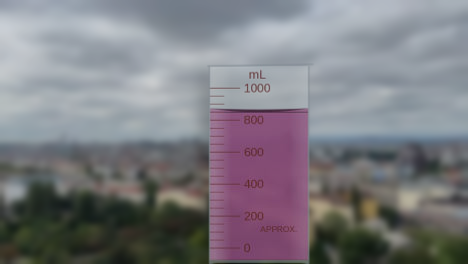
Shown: 850 mL
